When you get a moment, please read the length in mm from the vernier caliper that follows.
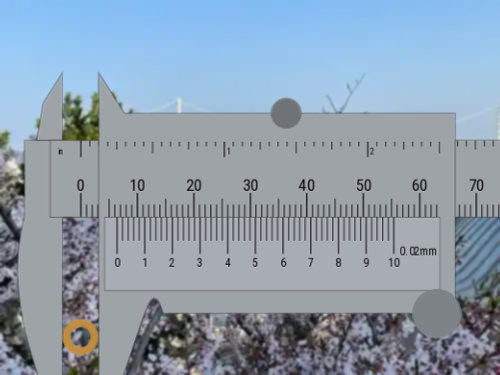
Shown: 6.4 mm
